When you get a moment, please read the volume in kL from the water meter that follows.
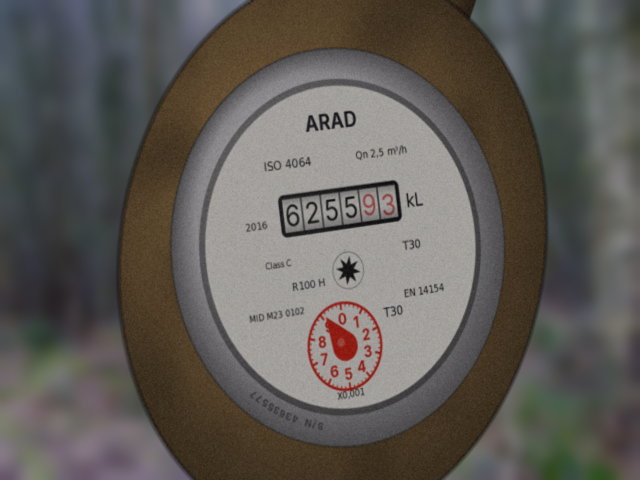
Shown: 6255.929 kL
